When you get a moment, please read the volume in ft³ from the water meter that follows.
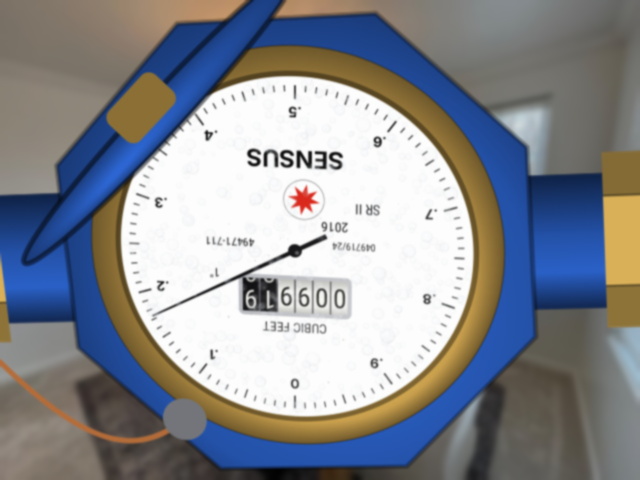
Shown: 9919.17 ft³
